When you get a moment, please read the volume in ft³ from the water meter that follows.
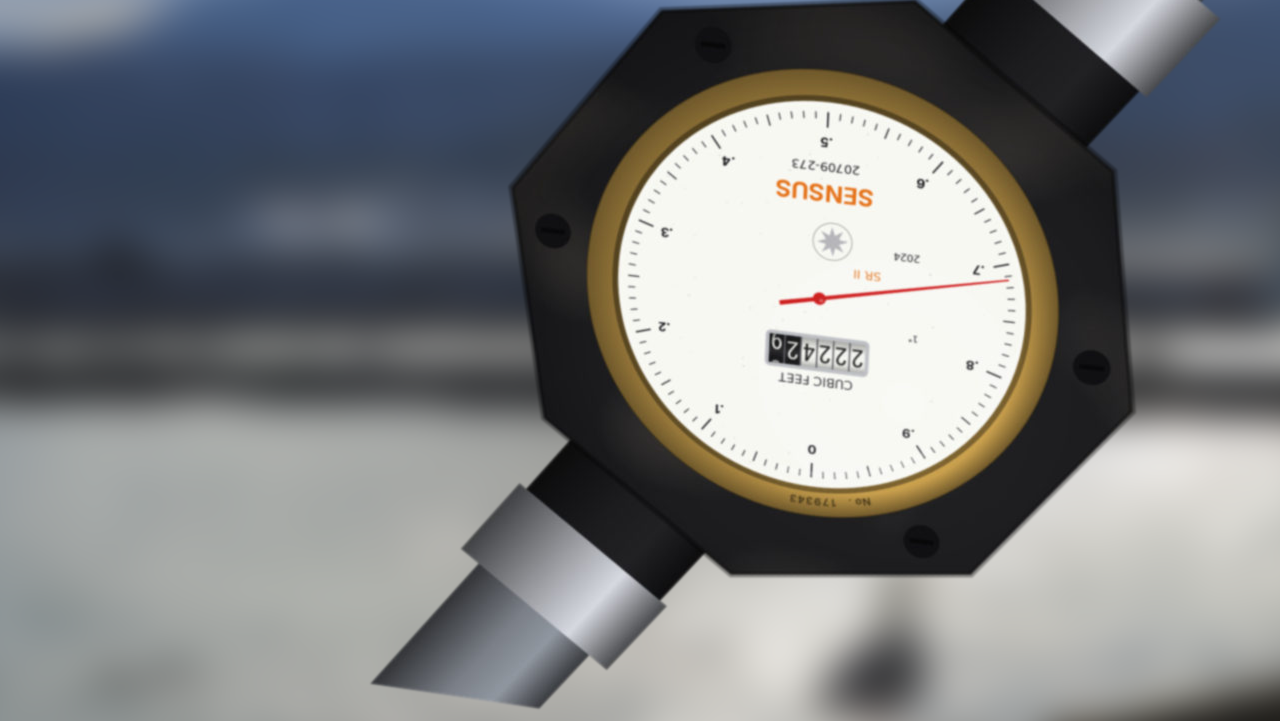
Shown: 222428.71 ft³
